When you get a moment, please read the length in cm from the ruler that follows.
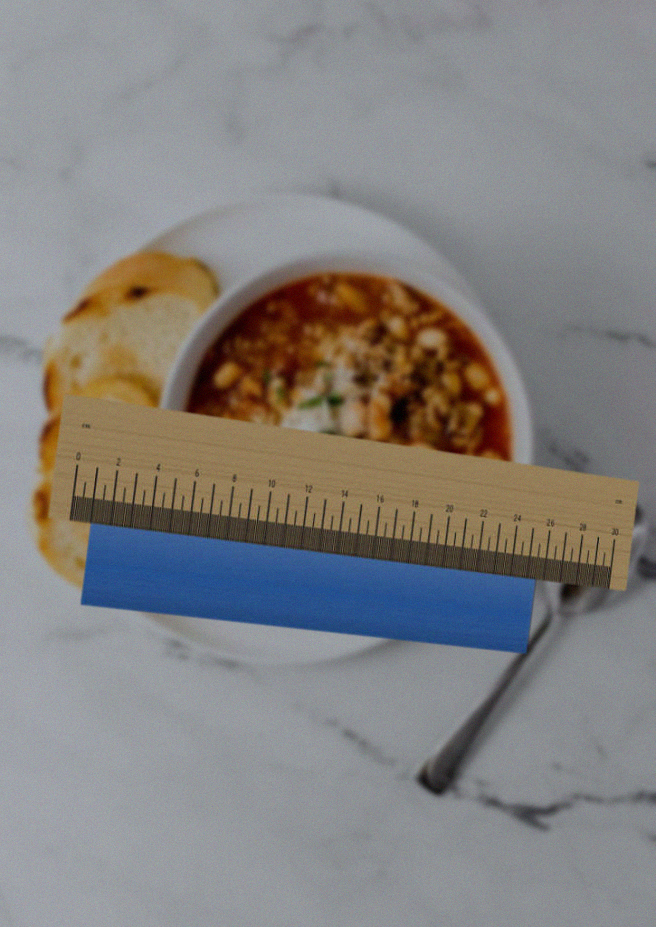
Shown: 24.5 cm
